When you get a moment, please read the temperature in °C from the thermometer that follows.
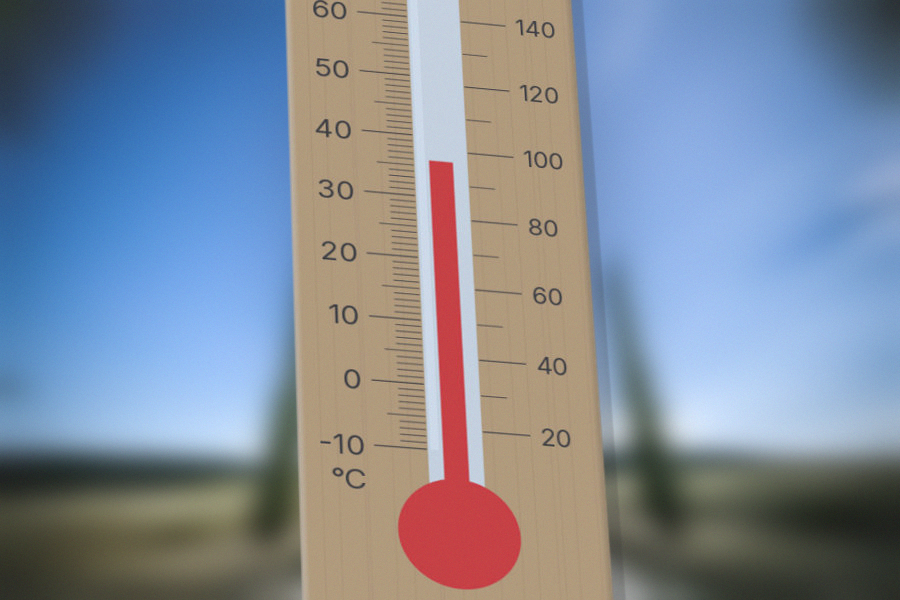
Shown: 36 °C
